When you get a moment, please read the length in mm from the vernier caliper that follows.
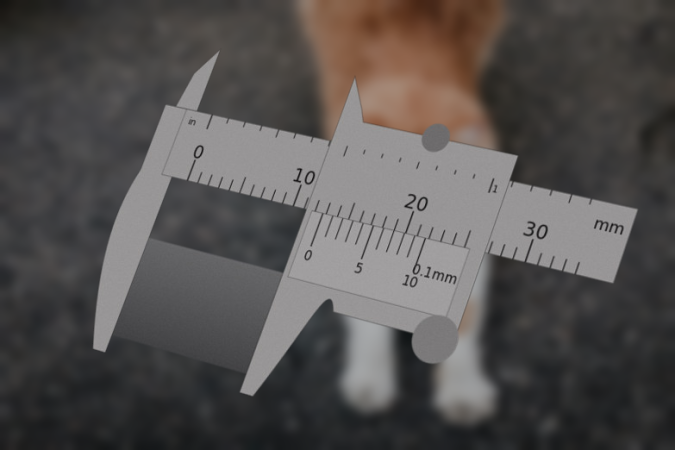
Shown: 12.7 mm
